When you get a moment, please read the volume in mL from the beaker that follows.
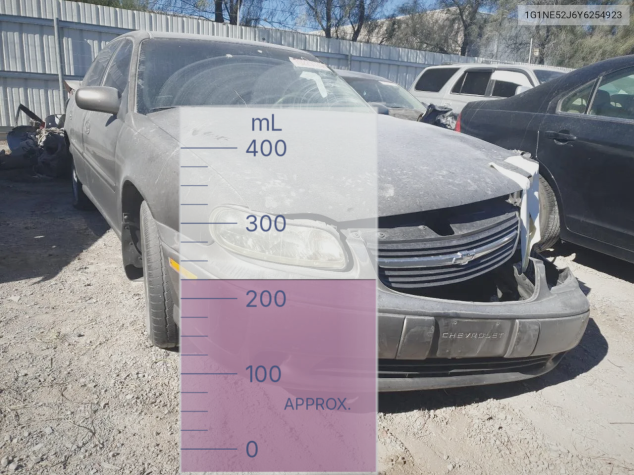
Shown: 225 mL
